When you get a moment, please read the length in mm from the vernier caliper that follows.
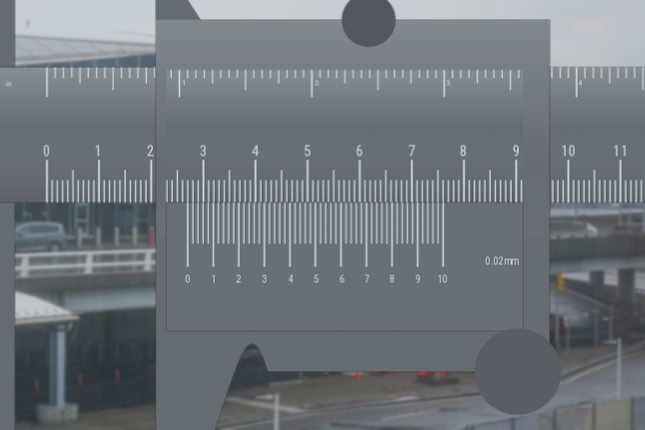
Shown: 27.0 mm
